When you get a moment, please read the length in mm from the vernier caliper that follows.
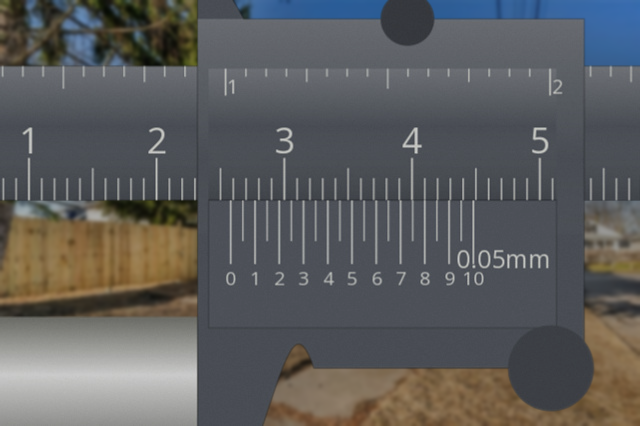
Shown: 25.8 mm
